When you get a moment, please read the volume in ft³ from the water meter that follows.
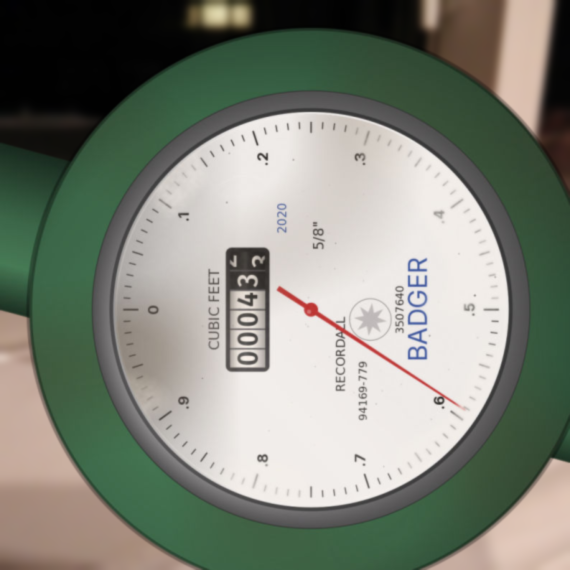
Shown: 432.59 ft³
